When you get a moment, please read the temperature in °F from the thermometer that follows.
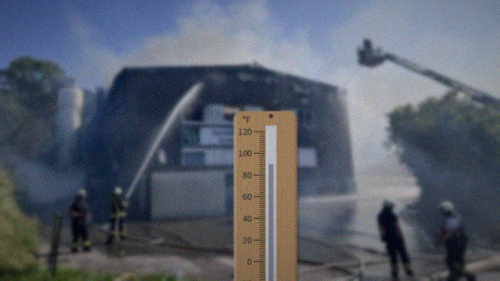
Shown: 90 °F
